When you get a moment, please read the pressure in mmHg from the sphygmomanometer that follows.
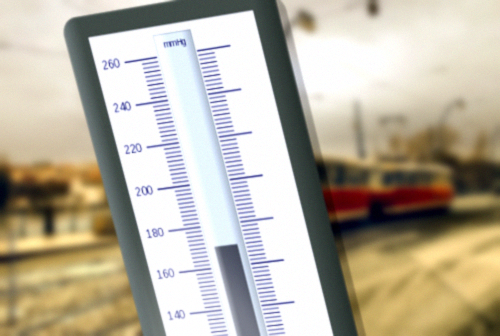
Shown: 170 mmHg
